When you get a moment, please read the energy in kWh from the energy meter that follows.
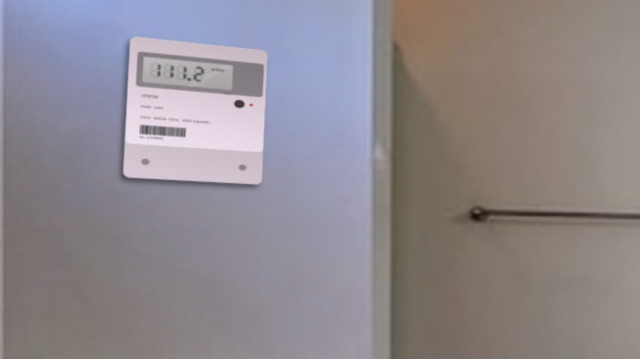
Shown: 111.2 kWh
